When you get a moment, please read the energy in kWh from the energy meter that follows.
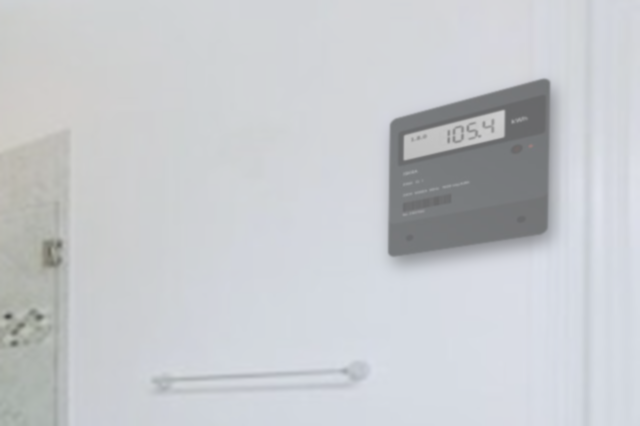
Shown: 105.4 kWh
